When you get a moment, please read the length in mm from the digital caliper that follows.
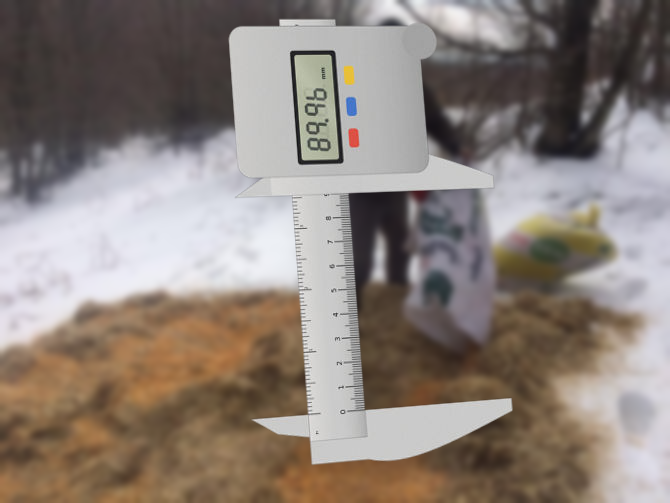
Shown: 89.96 mm
